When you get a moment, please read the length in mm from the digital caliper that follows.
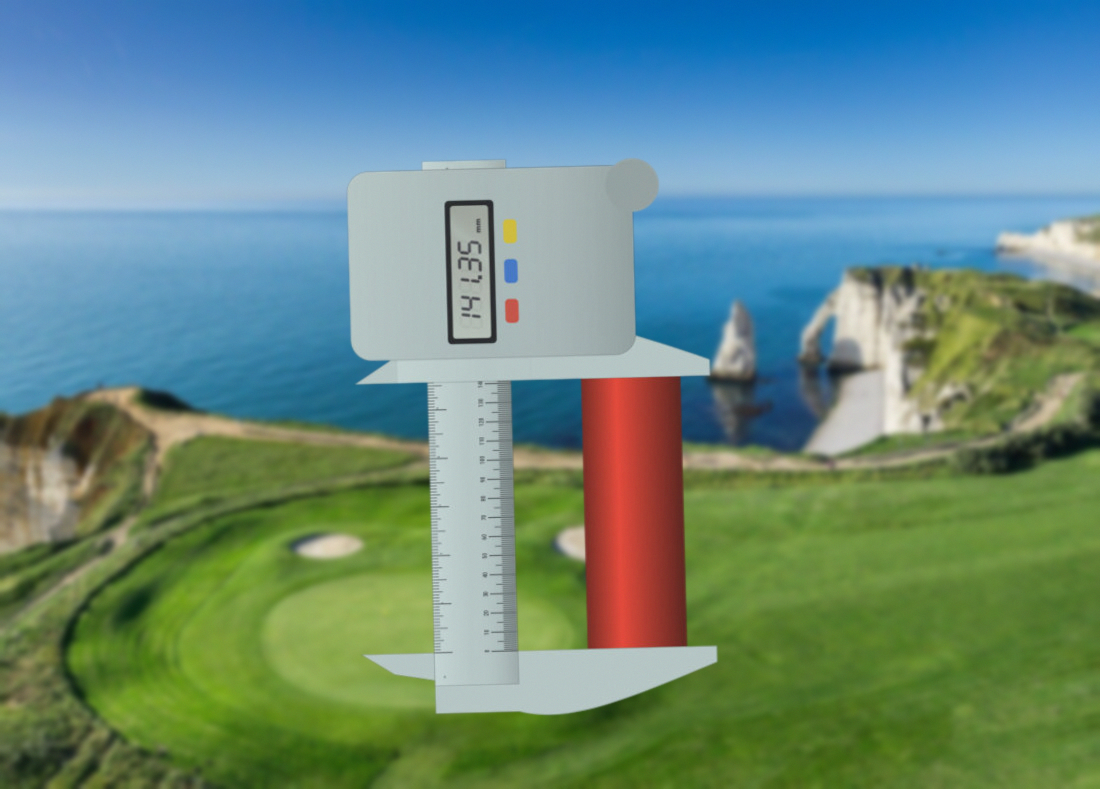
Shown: 141.35 mm
